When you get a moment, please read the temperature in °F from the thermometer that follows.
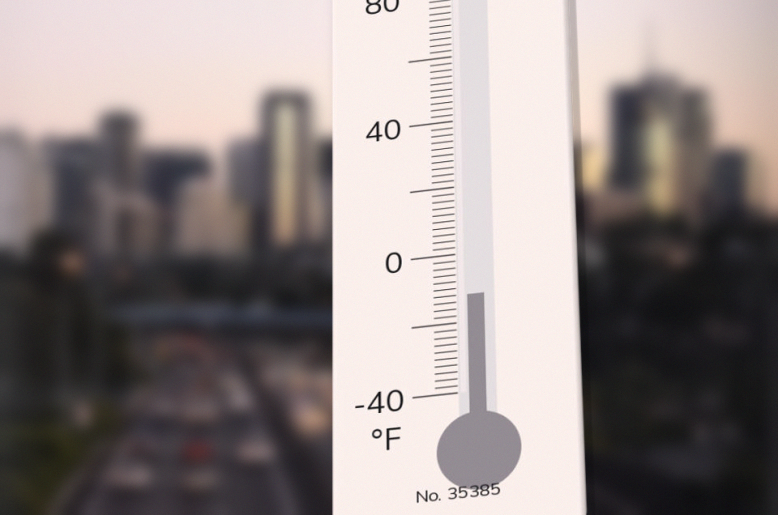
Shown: -12 °F
